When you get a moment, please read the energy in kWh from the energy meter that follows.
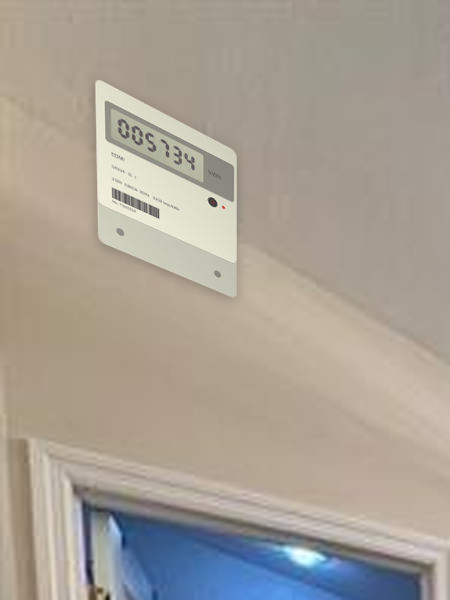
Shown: 5734 kWh
